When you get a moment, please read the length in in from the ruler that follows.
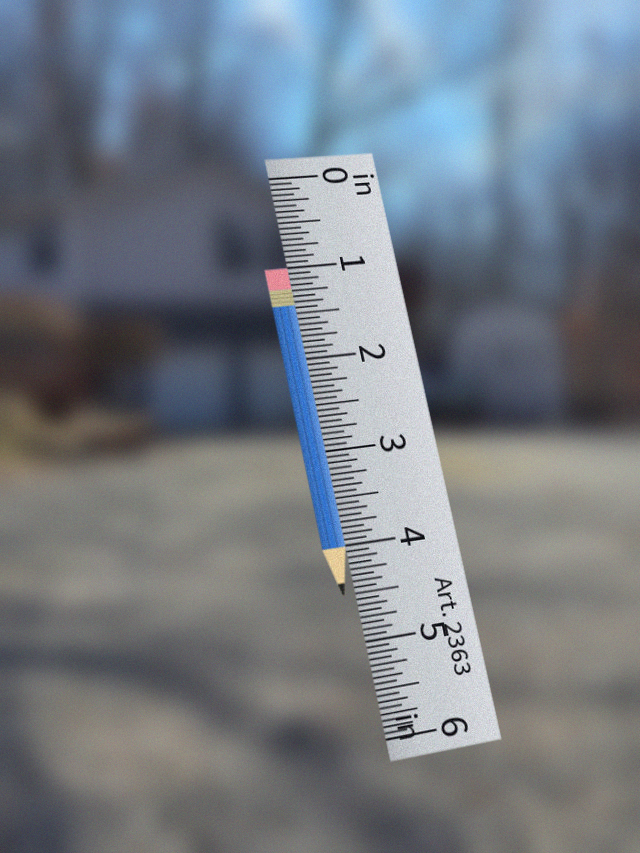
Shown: 3.5 in
